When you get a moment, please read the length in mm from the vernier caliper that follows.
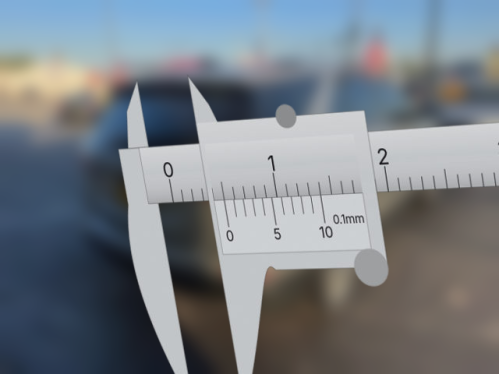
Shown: 5.0 mm
